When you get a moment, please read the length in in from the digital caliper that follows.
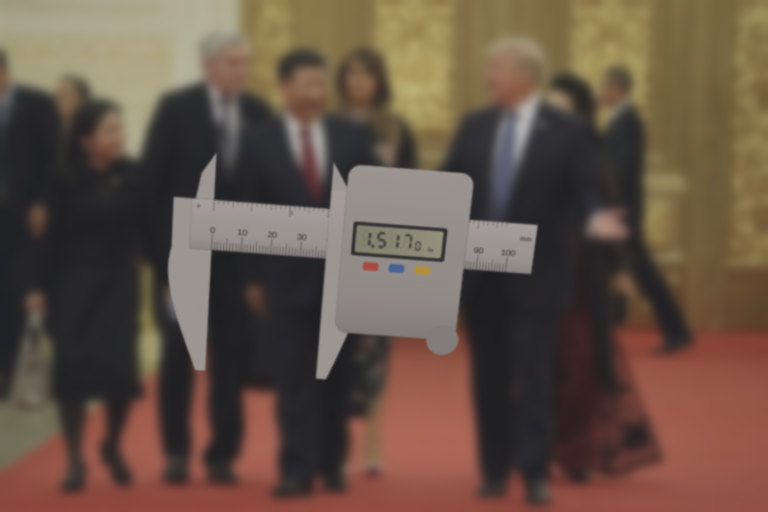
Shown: 1.5170 in
